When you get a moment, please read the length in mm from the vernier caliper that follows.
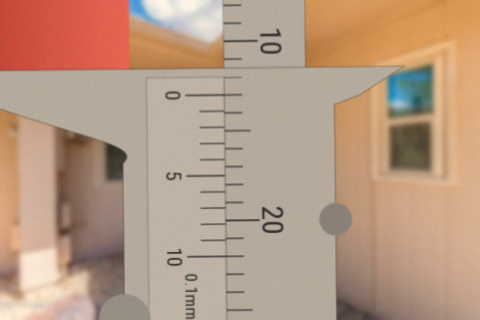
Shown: 13.0 mm
